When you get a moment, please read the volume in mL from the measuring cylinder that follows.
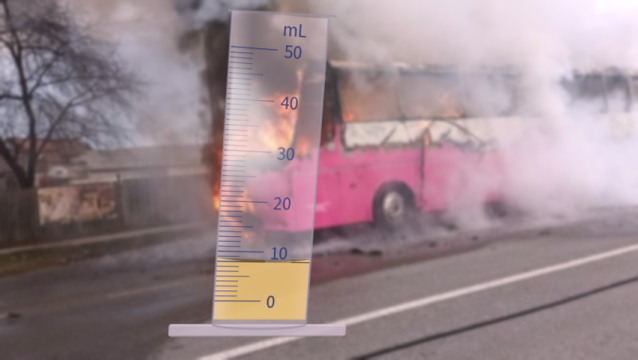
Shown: 8 mL
